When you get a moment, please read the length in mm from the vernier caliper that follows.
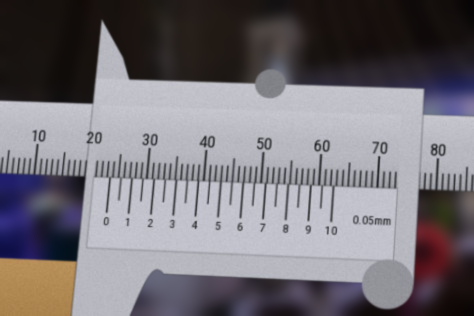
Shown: 23.5 mm
